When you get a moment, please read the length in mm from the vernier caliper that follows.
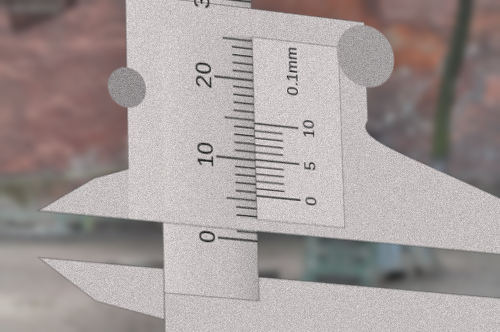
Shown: 5.6 mm
